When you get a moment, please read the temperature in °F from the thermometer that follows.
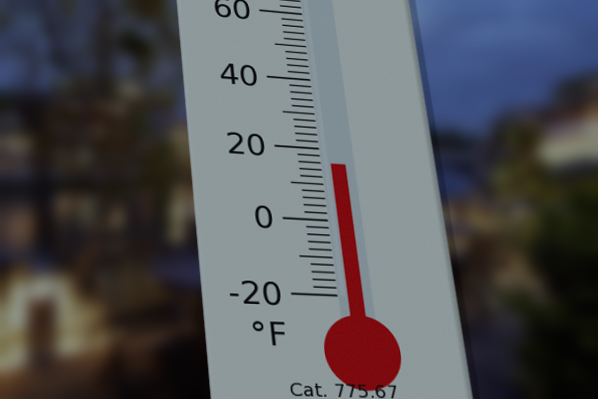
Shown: 16 °F
